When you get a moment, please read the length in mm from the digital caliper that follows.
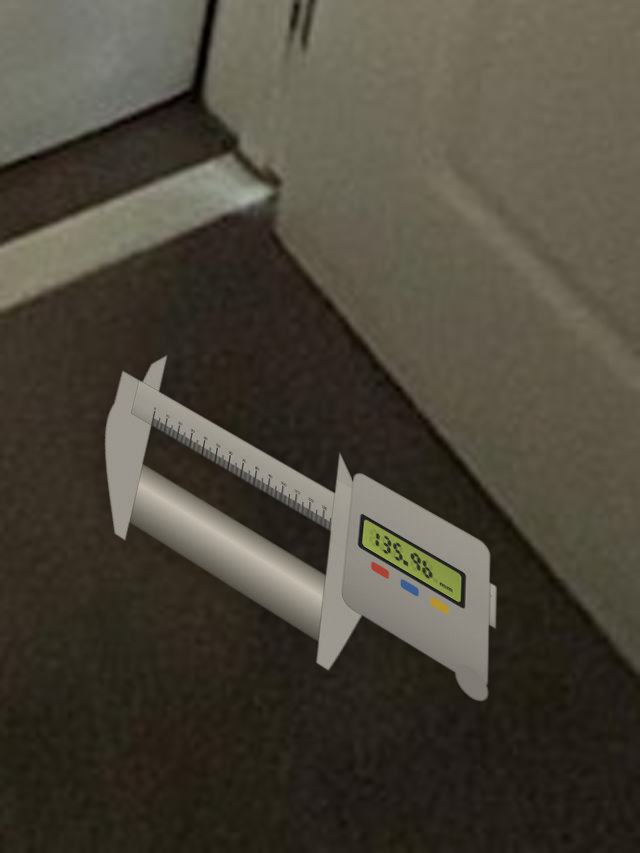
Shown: 135.96 mm
